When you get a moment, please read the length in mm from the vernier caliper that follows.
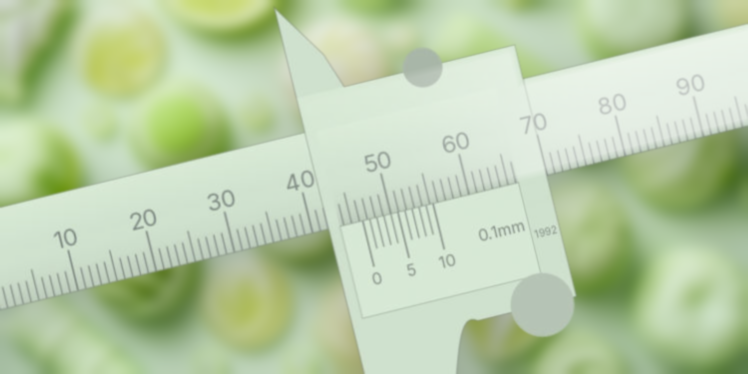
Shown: 46.4 mm
